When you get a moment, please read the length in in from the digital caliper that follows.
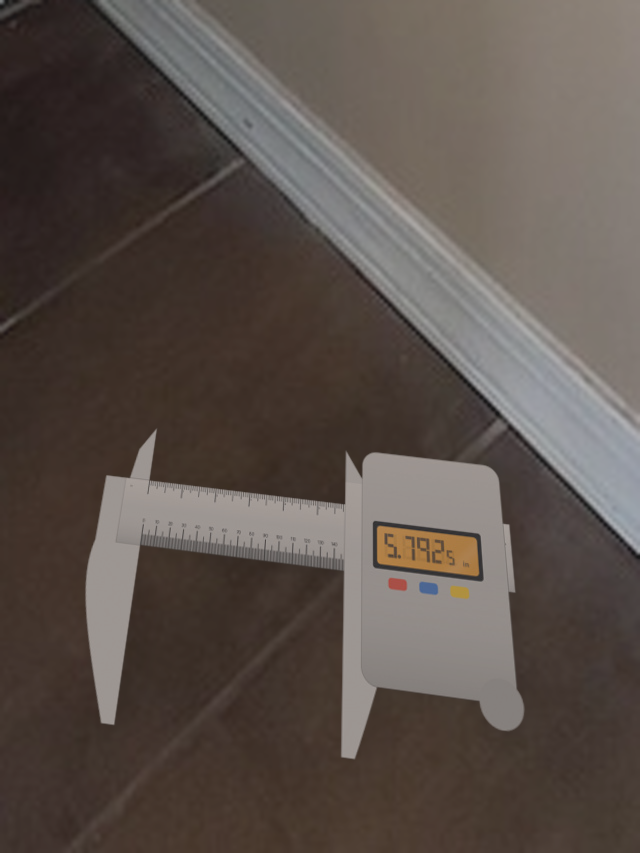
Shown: 5.7925 in
